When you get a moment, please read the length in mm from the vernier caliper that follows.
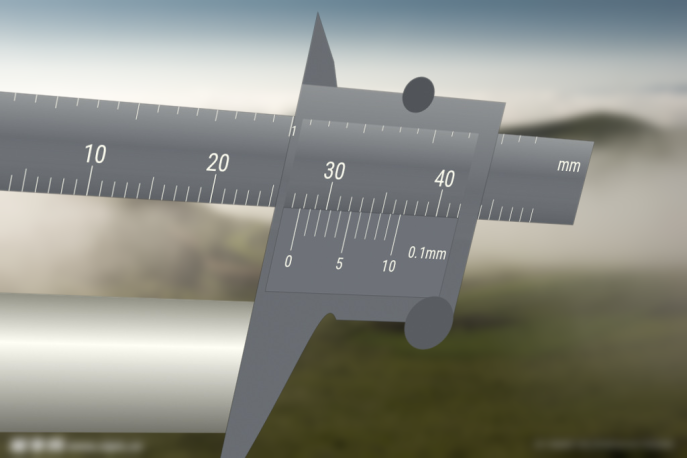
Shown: 27.7 mm
